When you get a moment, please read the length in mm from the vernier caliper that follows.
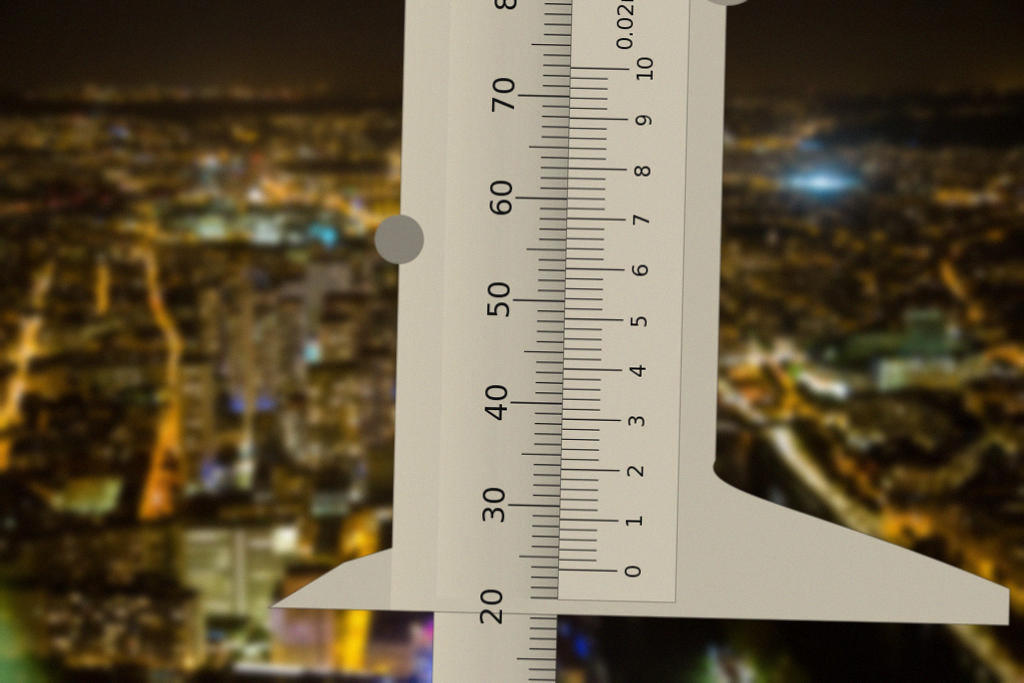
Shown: 23.8 mm
